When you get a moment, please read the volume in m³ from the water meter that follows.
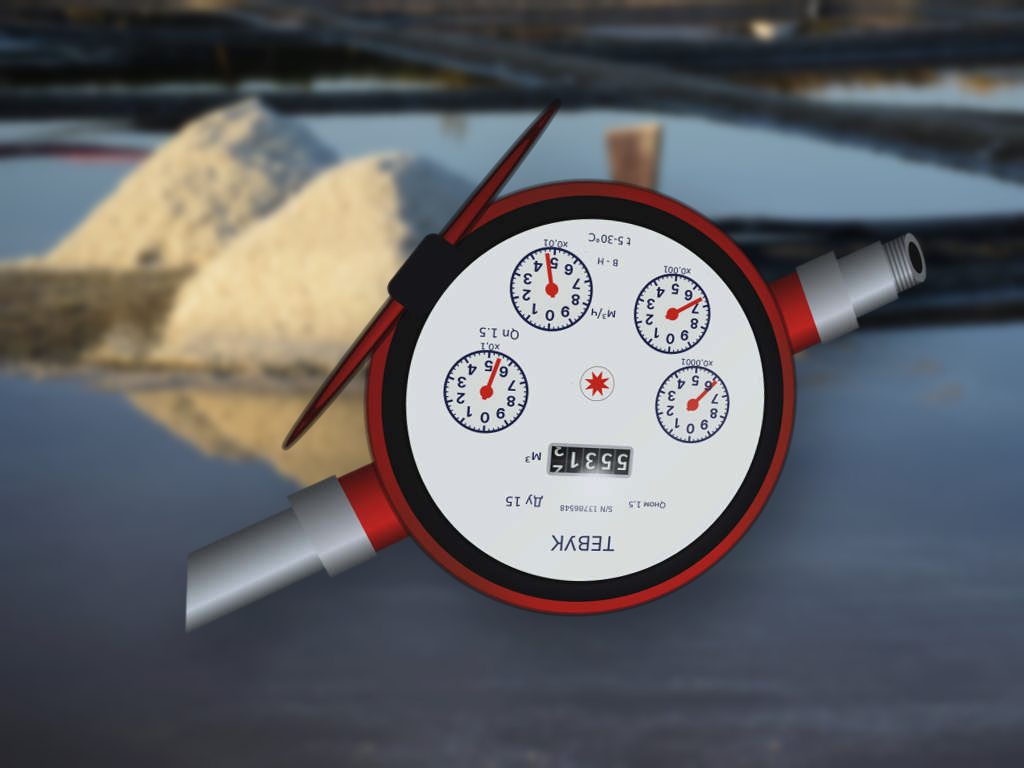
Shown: 55312.5466 m³
